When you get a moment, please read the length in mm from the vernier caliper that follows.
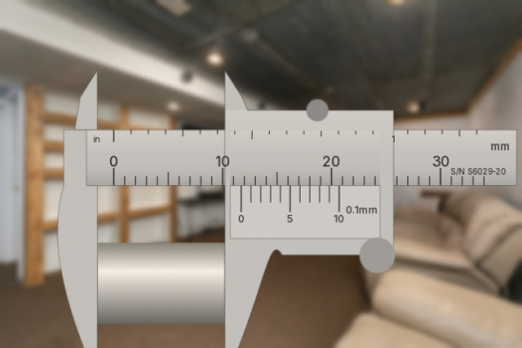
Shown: 11.7 mm
